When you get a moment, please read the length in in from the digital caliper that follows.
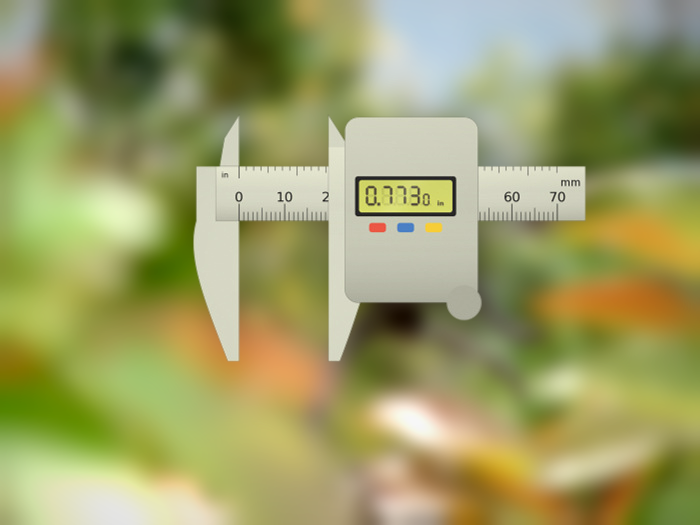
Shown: 0.7730 in
